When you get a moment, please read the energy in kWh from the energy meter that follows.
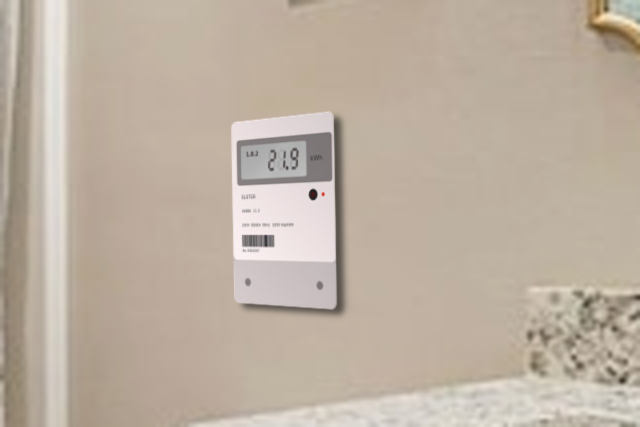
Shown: 21.9 kWh
